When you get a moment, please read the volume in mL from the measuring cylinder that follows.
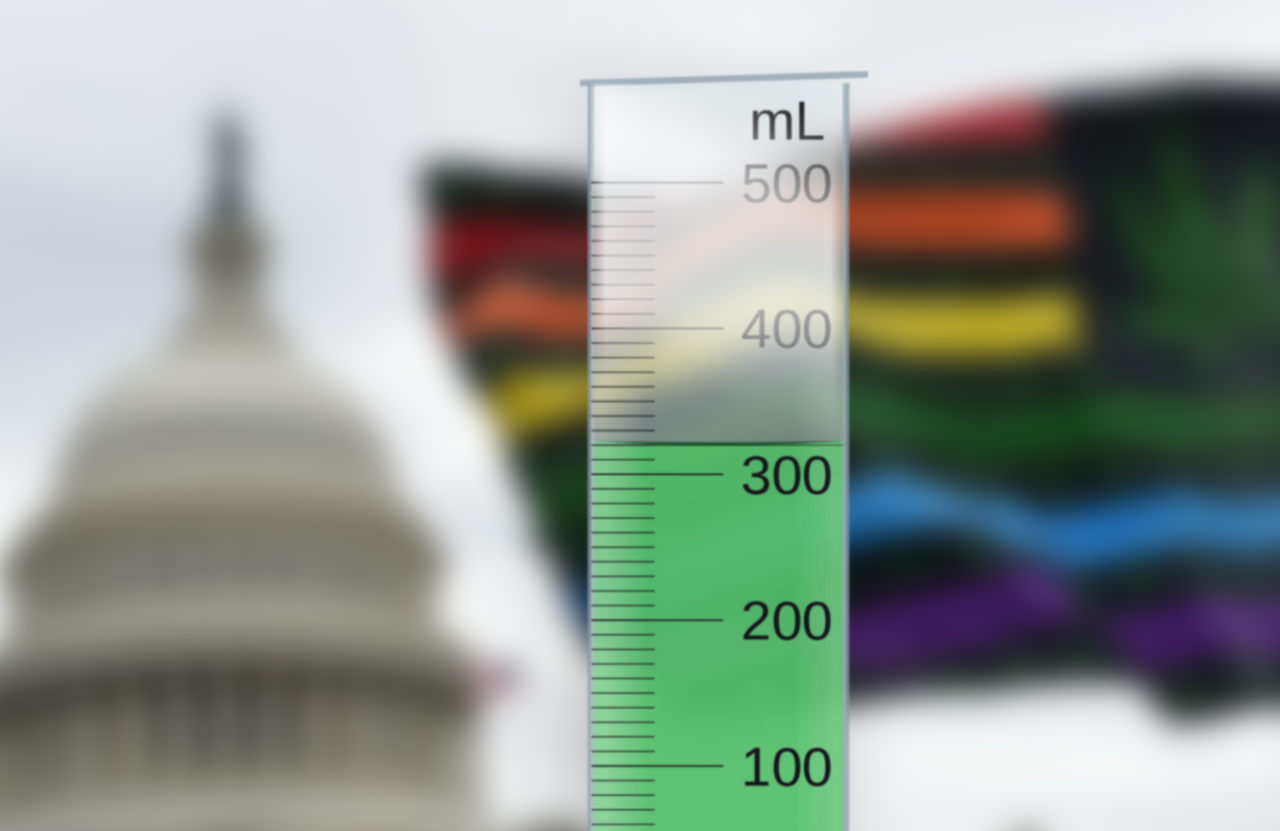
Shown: 320 mL
